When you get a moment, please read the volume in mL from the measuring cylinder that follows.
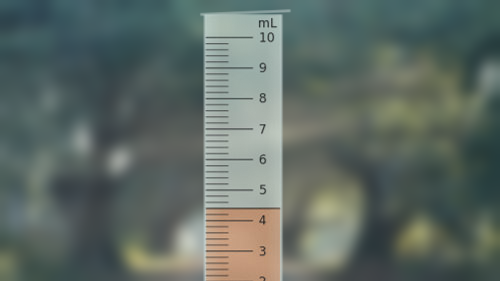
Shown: 4.4 mL
